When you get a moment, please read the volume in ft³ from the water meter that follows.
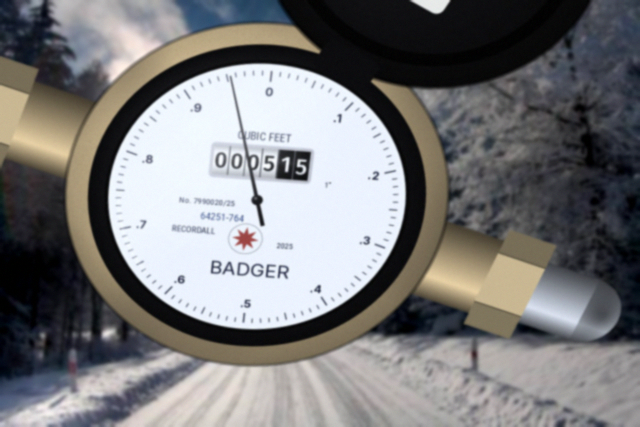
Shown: 514.95 ft³
